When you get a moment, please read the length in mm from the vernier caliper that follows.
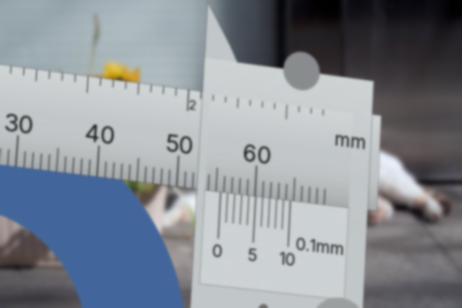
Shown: 55.6 mm
